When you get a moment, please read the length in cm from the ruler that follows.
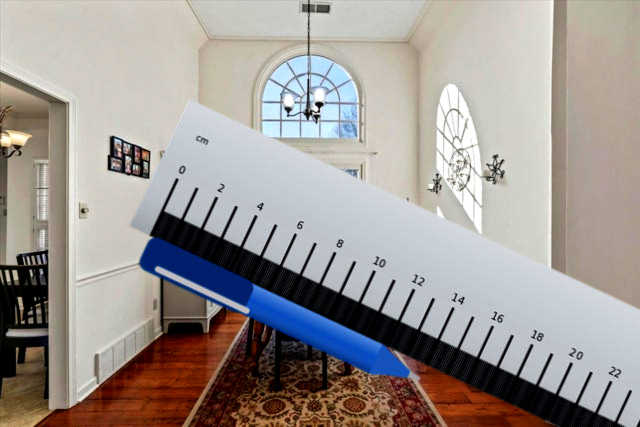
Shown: 14 cm
